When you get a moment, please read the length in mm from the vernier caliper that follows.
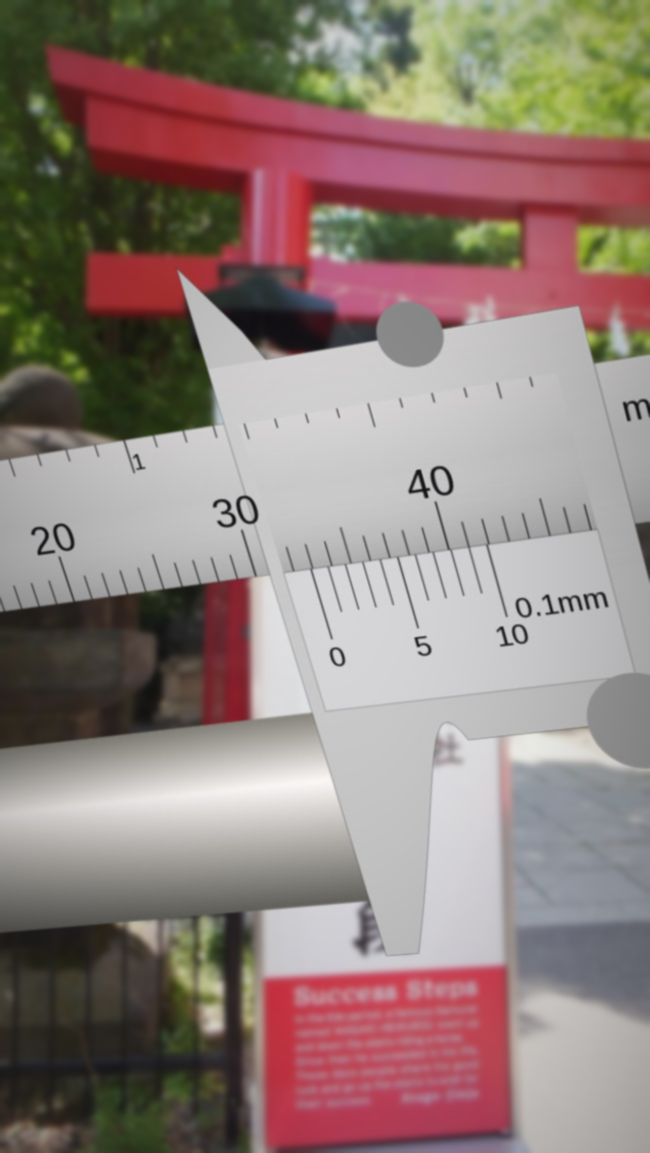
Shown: 32.9 mm
